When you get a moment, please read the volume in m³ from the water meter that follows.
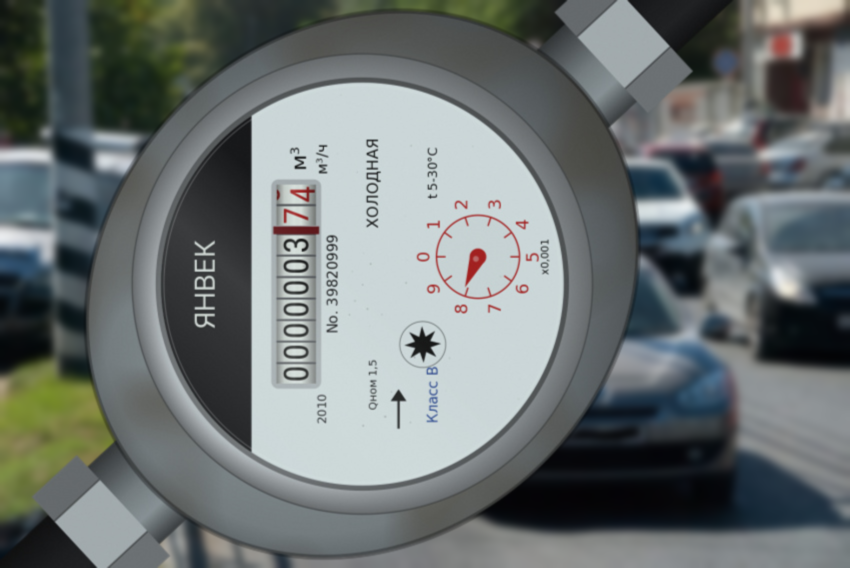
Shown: 3.738 m³
